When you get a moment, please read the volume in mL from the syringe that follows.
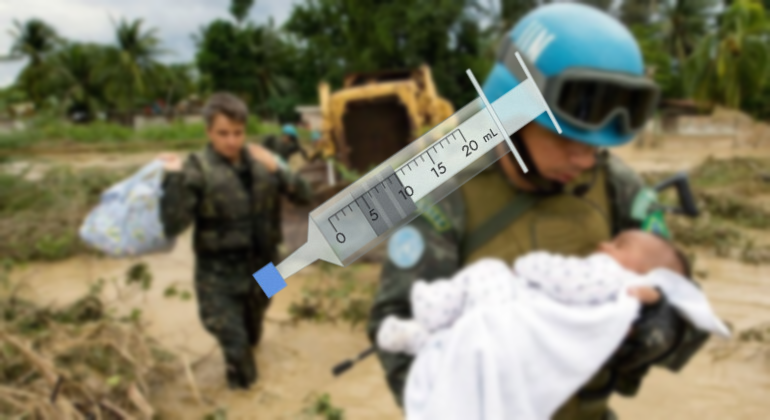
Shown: 4 mL
